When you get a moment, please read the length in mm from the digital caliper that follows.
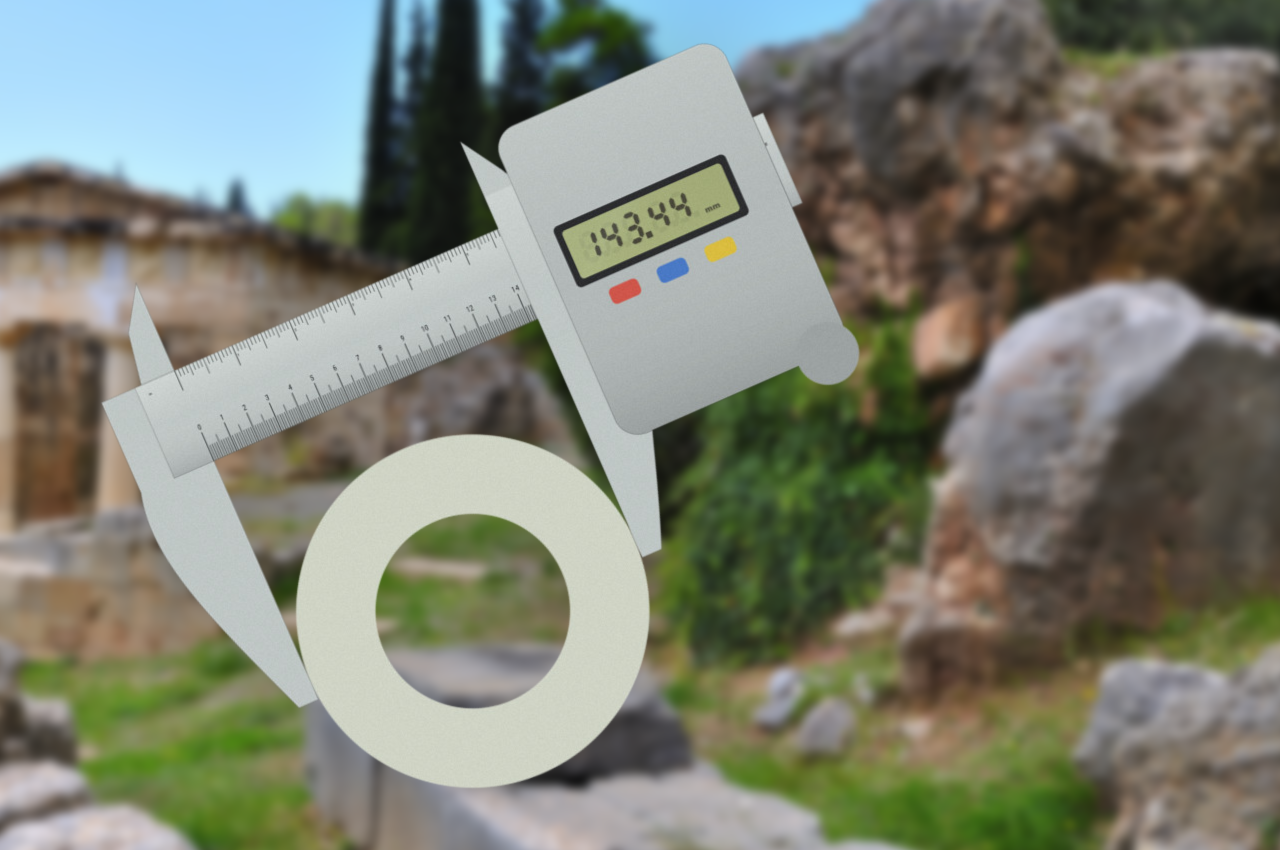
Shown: 143.44 mm
